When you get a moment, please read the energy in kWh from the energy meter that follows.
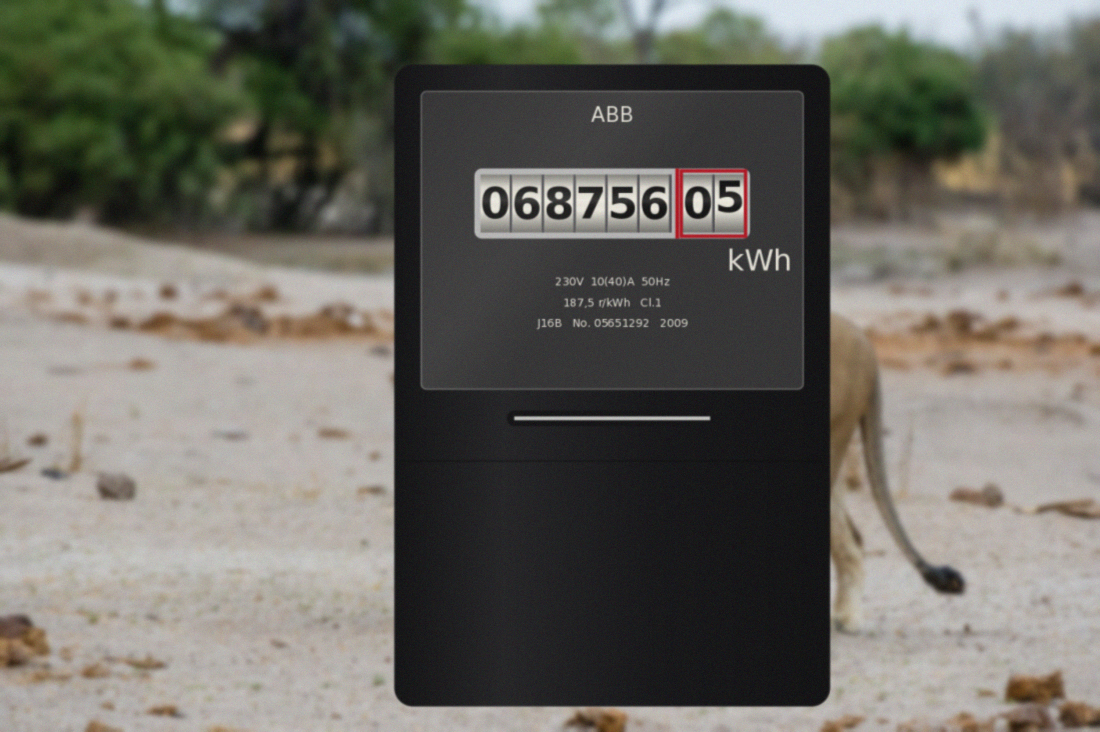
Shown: 68756.05 kWh
